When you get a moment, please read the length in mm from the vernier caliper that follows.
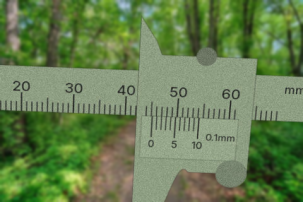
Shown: 45.2 mm
